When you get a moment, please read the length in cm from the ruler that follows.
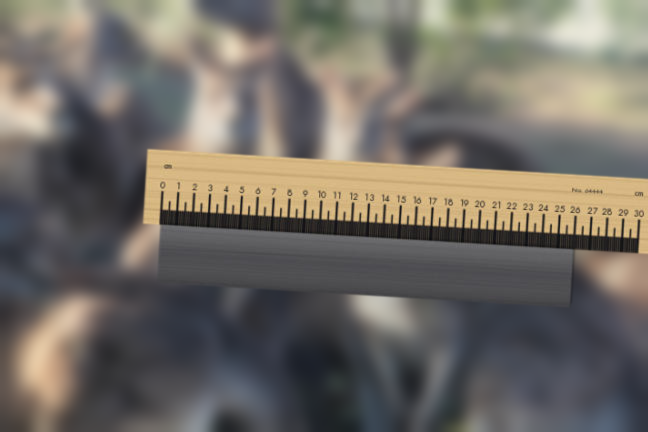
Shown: 26 cm
